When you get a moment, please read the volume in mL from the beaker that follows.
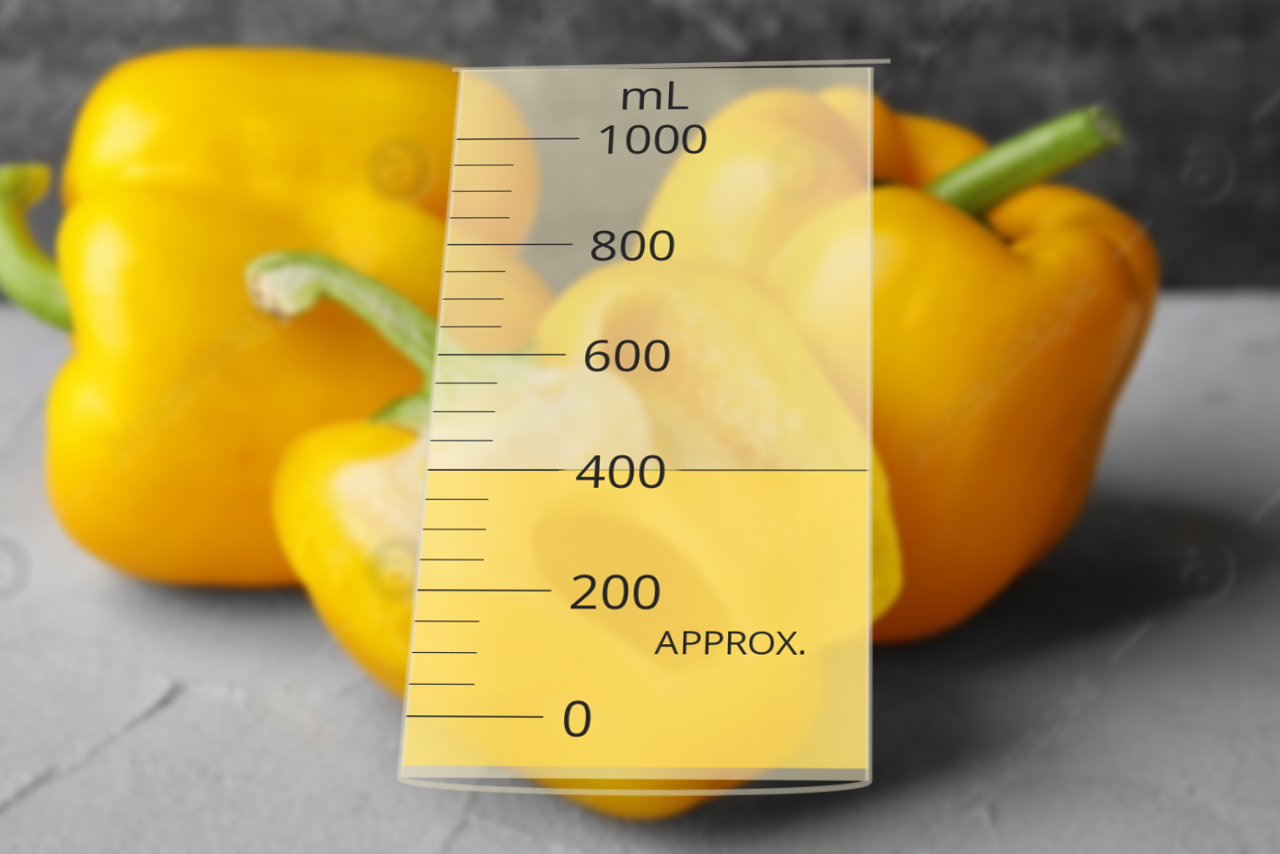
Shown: 400 mL
